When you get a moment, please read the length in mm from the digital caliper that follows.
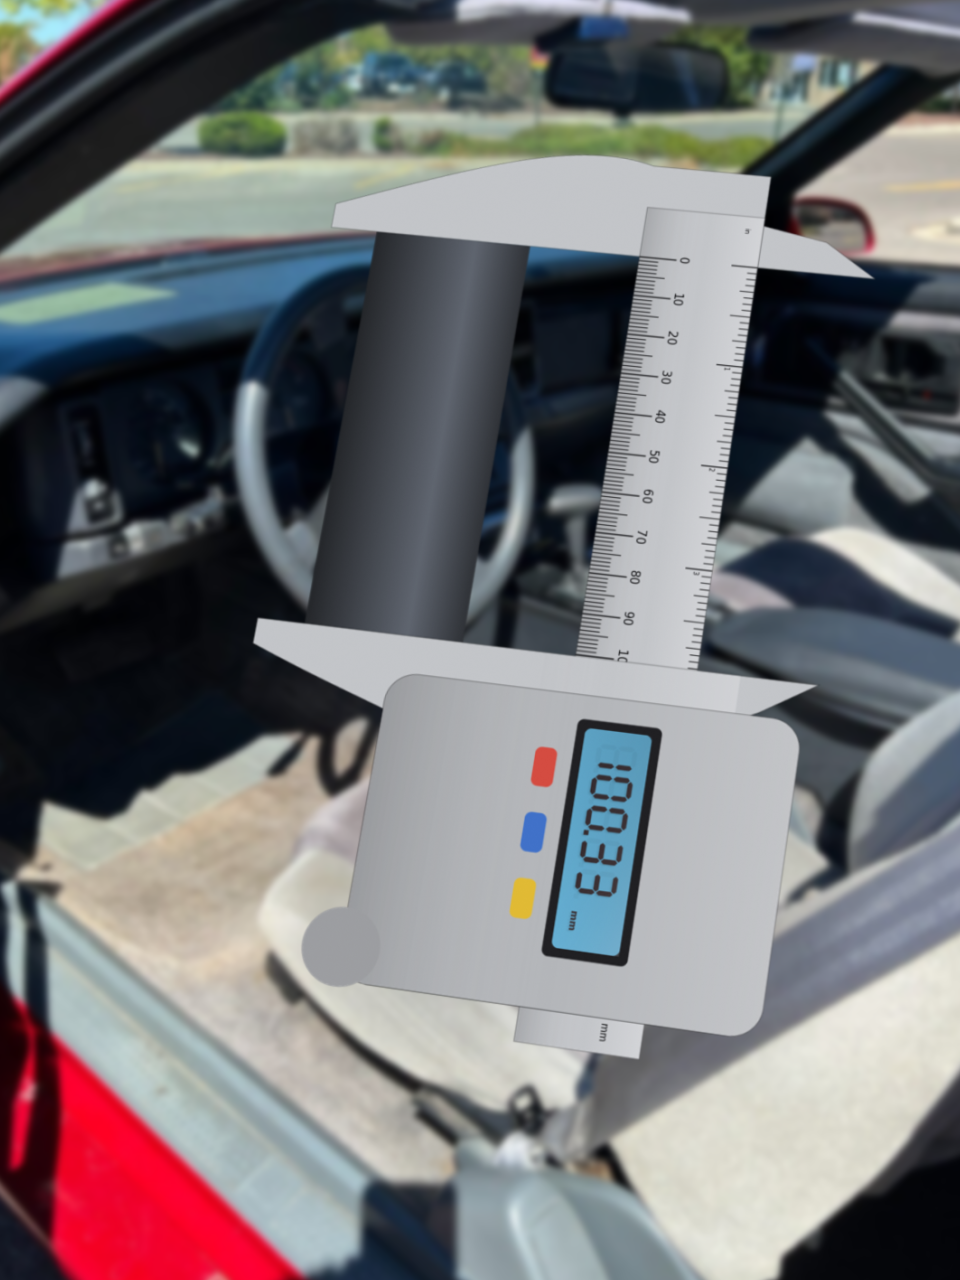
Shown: 100.33 mm
